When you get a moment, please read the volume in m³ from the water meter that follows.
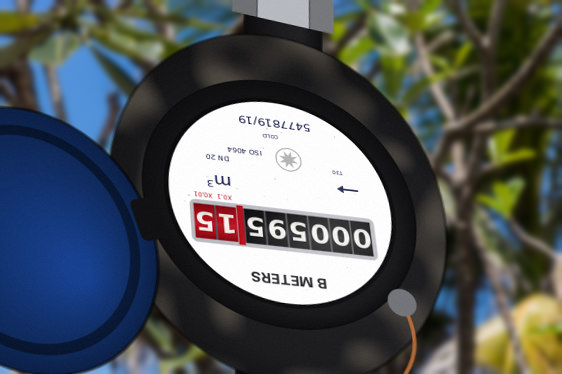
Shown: 595.15 m³
